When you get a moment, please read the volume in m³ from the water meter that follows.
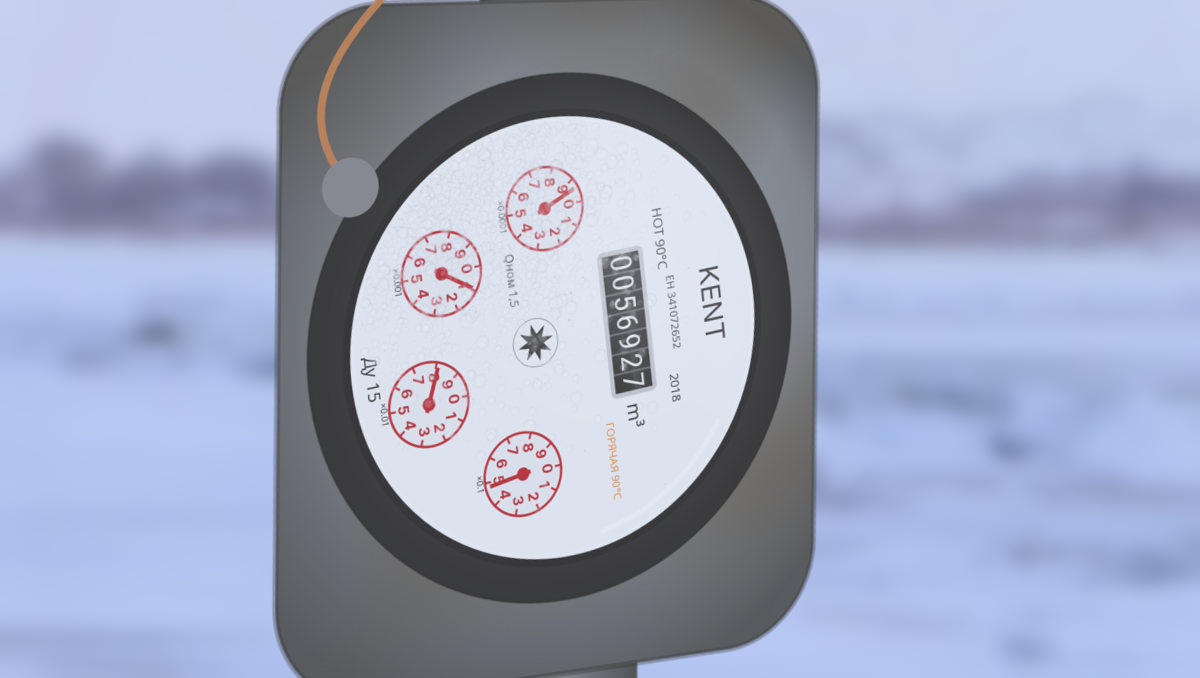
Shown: 56927.4809 m³
